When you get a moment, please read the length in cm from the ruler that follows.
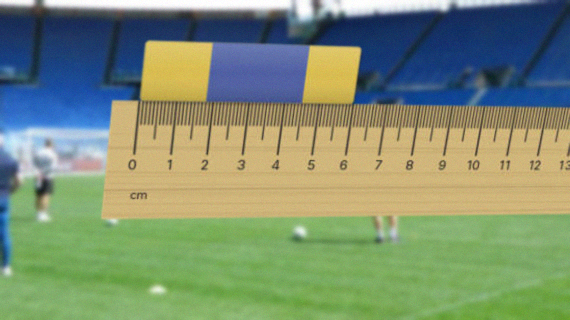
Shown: 6 cm
